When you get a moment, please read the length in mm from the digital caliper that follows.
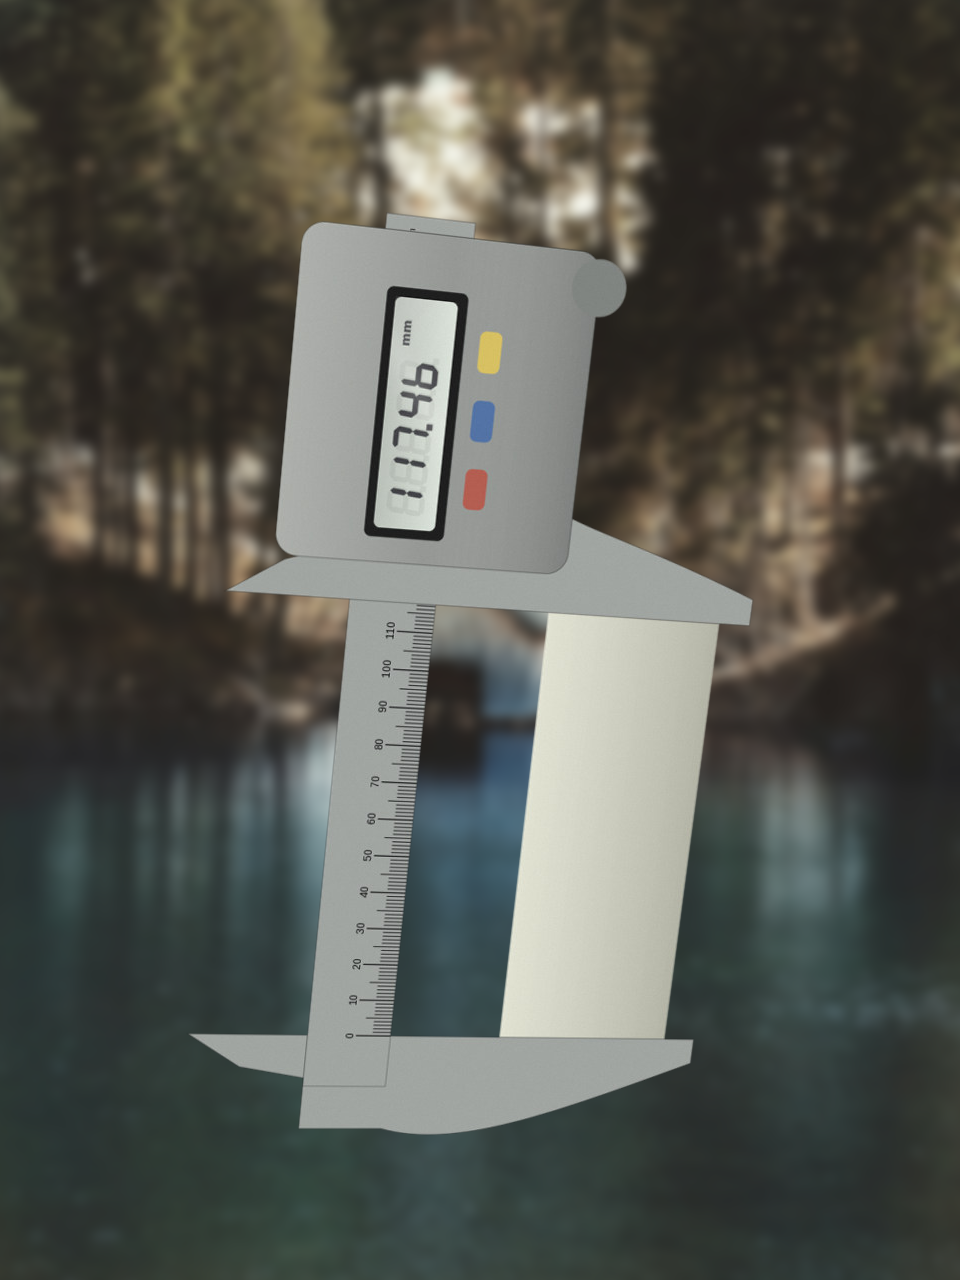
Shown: 117.46 mm
